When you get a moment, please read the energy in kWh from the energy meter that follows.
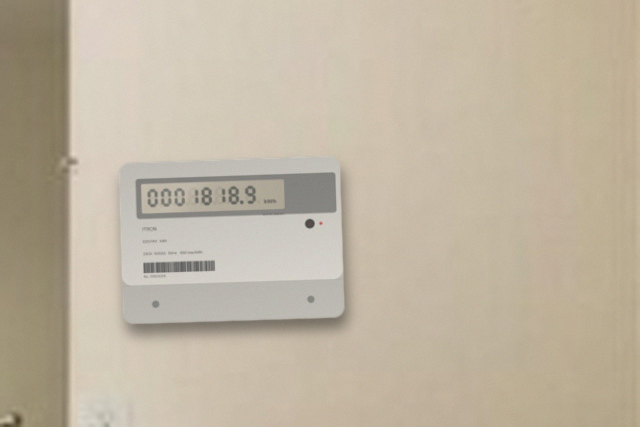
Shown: 1818.9 kWh
